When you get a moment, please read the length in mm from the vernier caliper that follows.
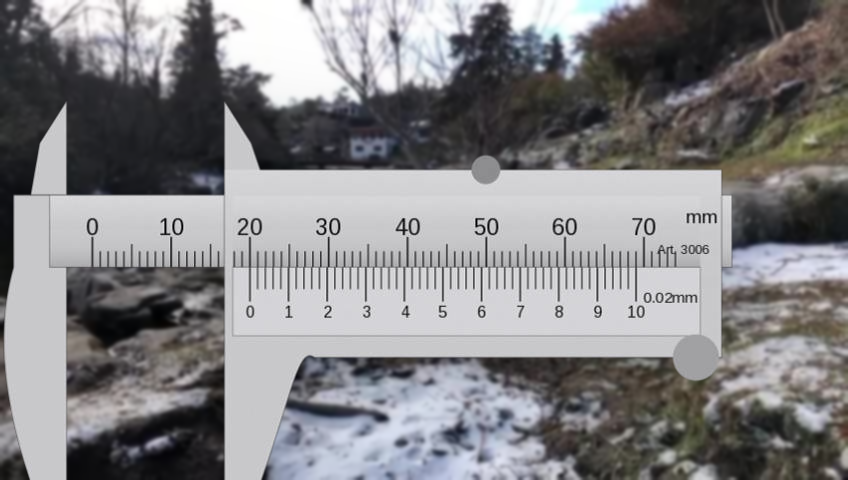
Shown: 20.0 mm
